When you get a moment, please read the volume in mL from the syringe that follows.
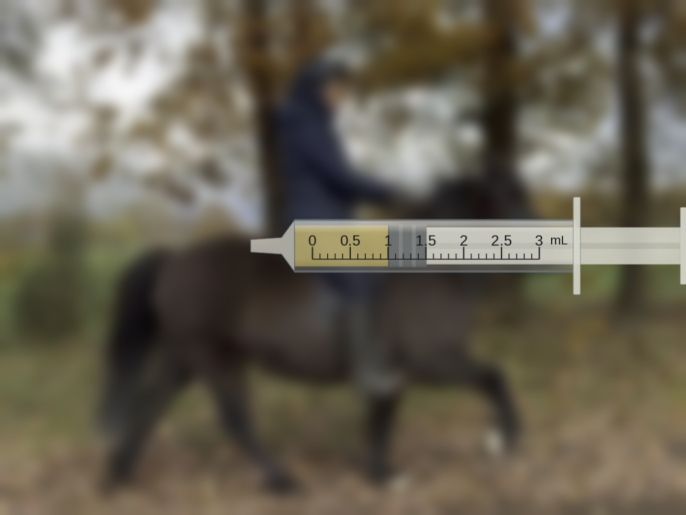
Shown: 1 mL
